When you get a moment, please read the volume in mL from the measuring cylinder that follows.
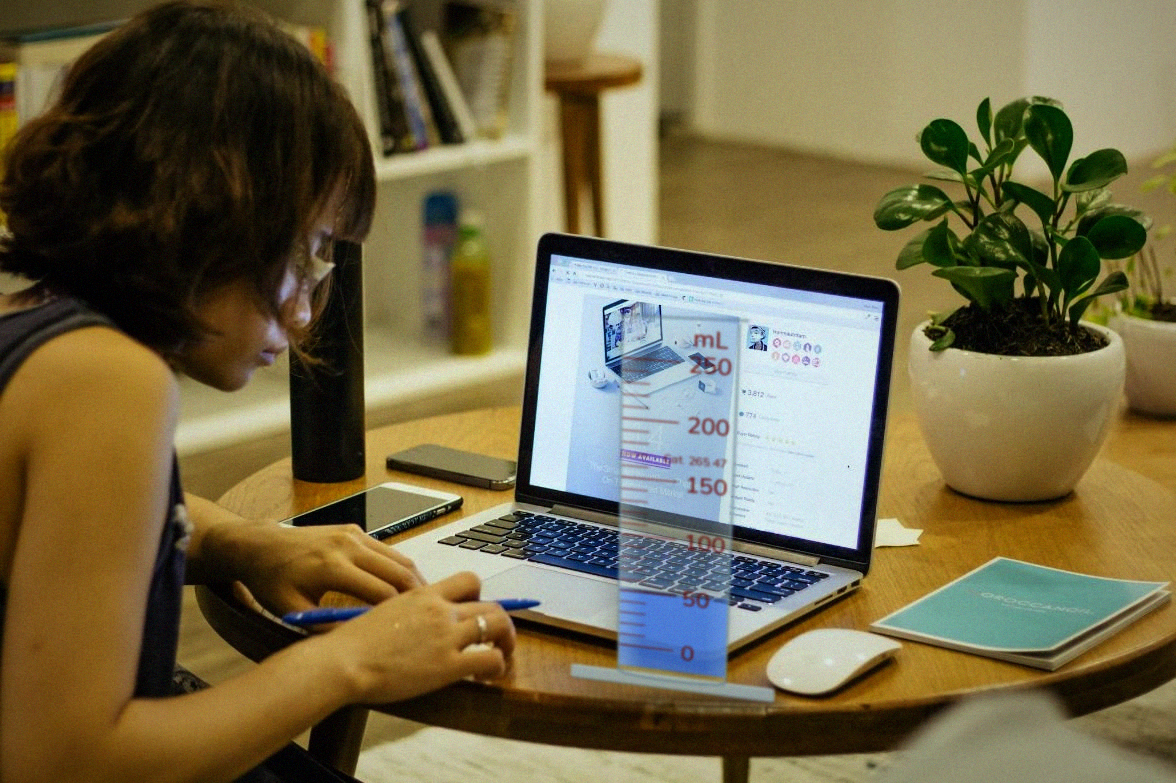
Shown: 50 mL
